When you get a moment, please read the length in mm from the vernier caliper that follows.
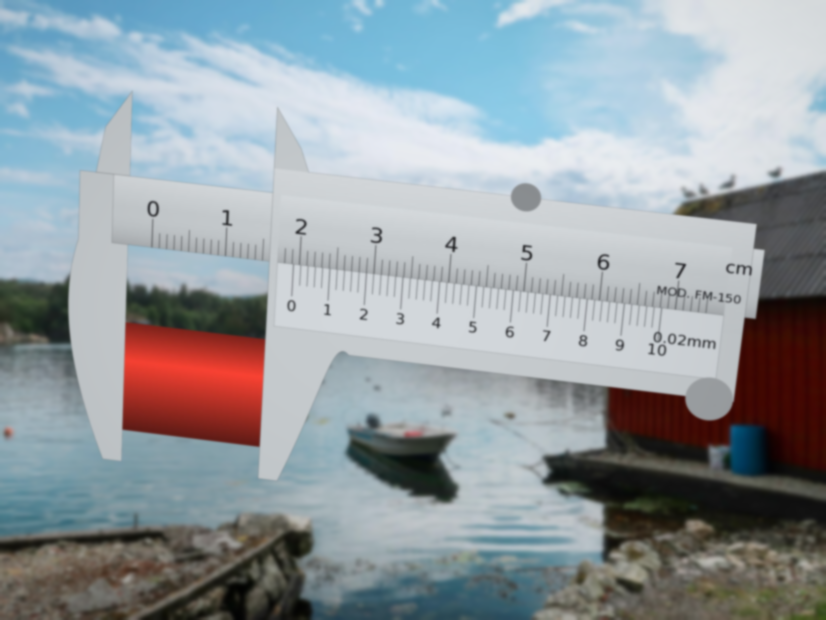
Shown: 19.2 mm
